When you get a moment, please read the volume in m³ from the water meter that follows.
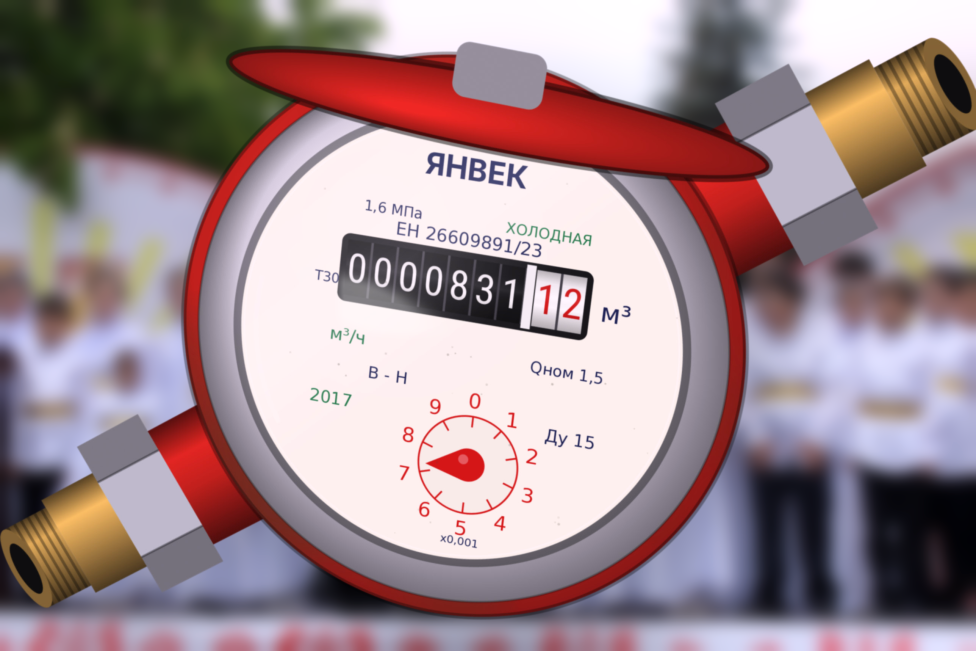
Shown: 831.127 m³
